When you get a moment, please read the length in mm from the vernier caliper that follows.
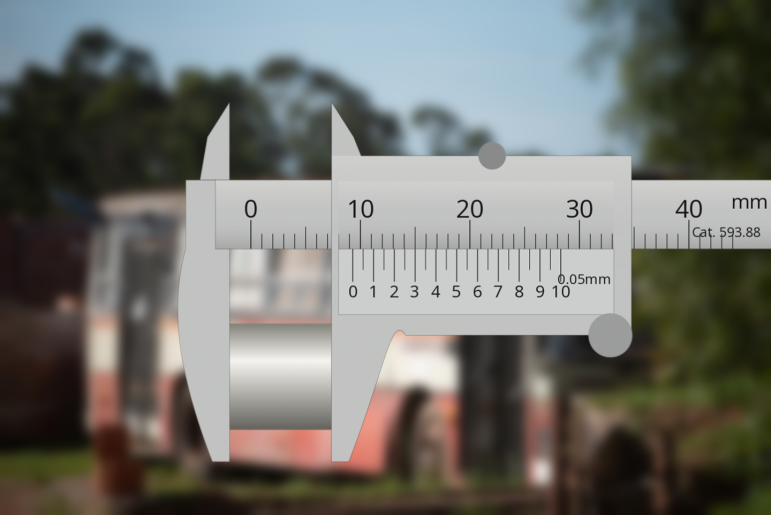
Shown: 9.3 mm
